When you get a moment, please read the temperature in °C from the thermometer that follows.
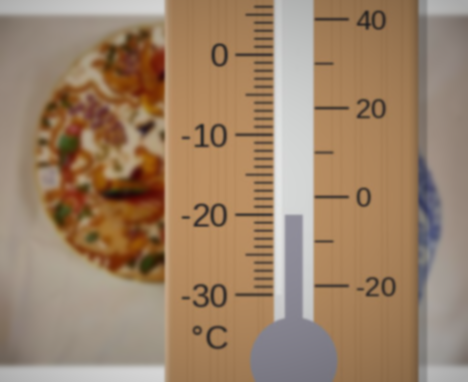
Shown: -20 °C
